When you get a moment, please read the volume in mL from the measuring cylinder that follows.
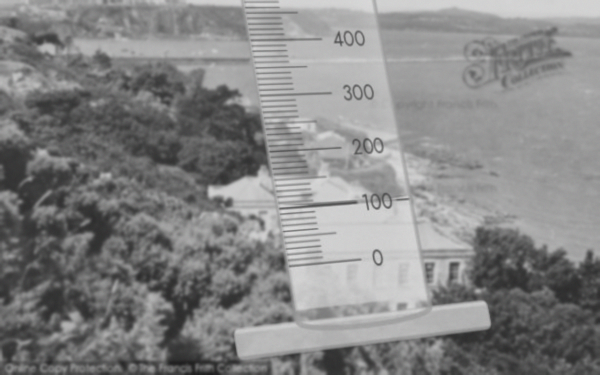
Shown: 100 mL
